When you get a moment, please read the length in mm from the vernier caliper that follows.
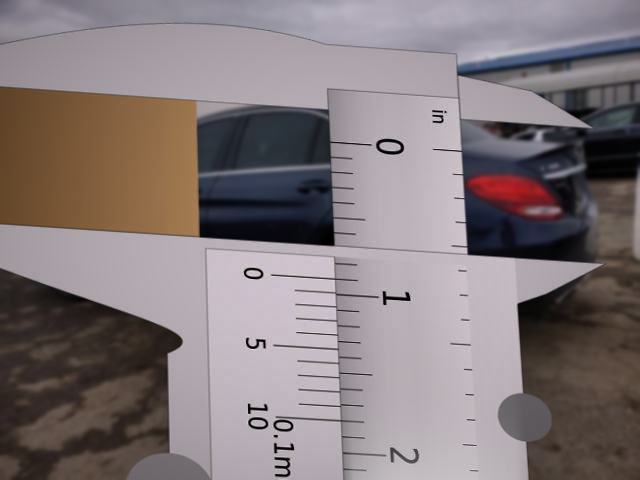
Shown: 9.0 mm
